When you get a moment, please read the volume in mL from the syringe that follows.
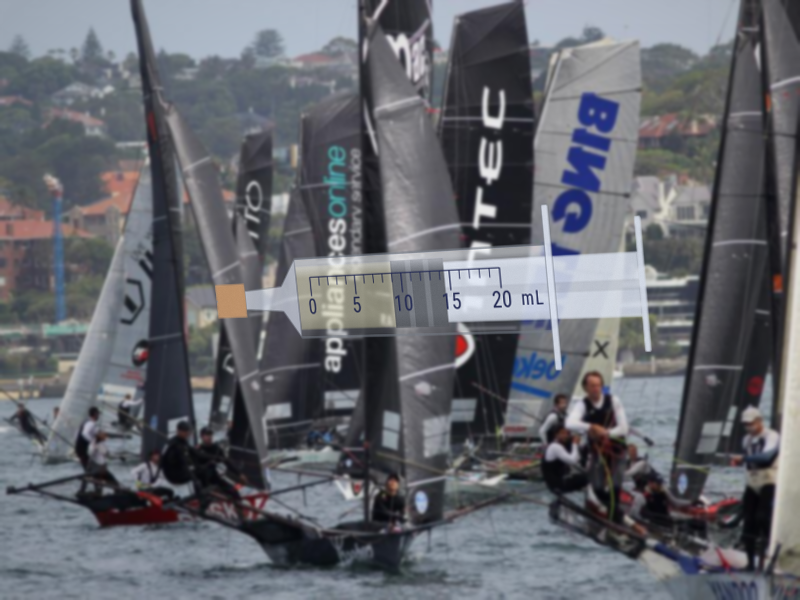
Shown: 9 mL
